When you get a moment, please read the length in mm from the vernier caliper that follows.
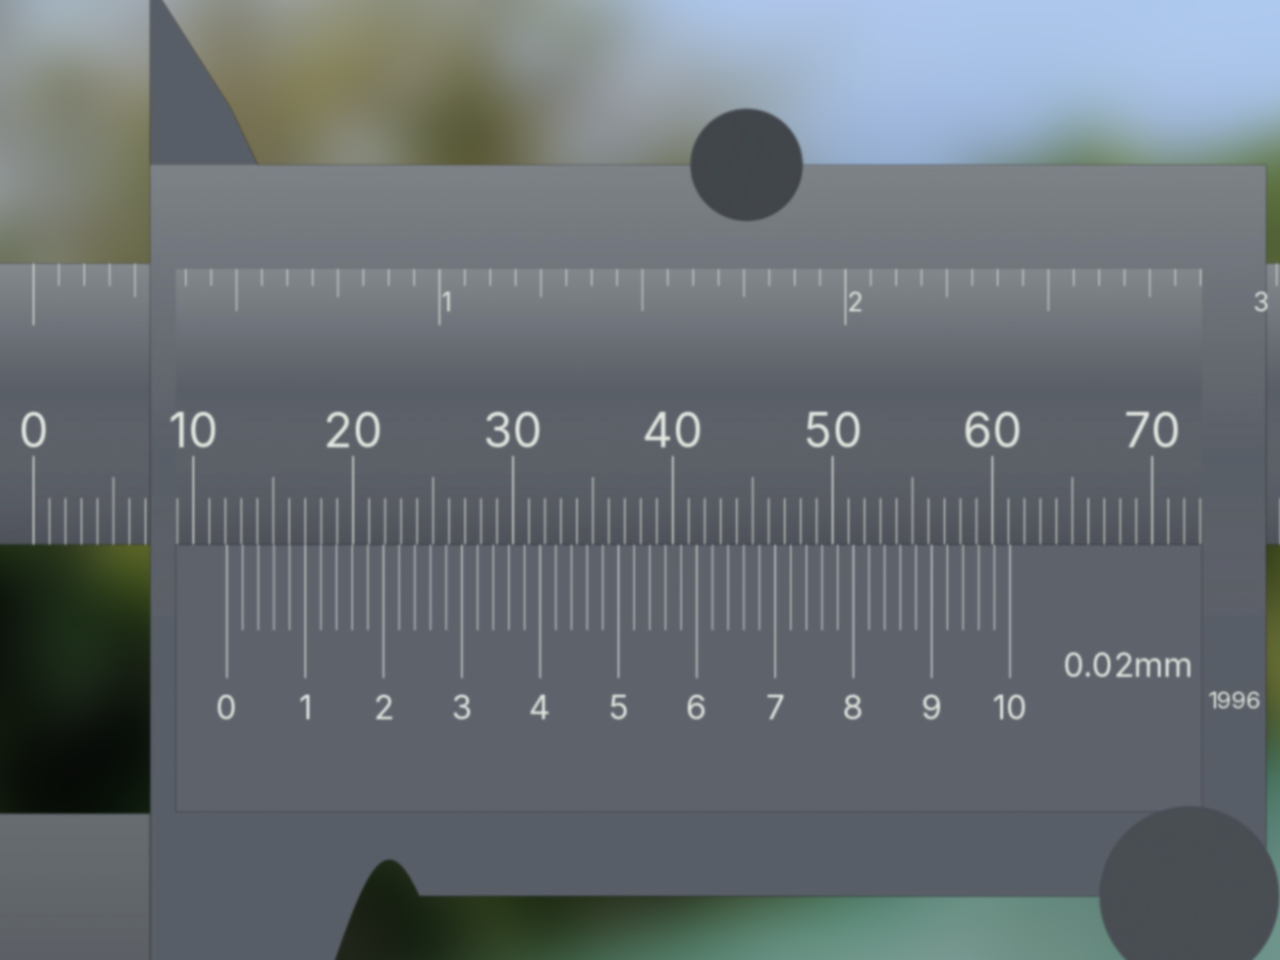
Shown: 12.1 mm
